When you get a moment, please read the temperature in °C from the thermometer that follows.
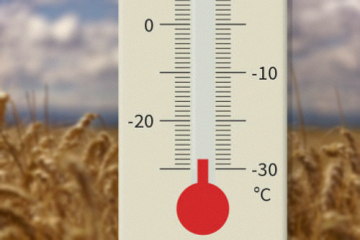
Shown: -28 °C
